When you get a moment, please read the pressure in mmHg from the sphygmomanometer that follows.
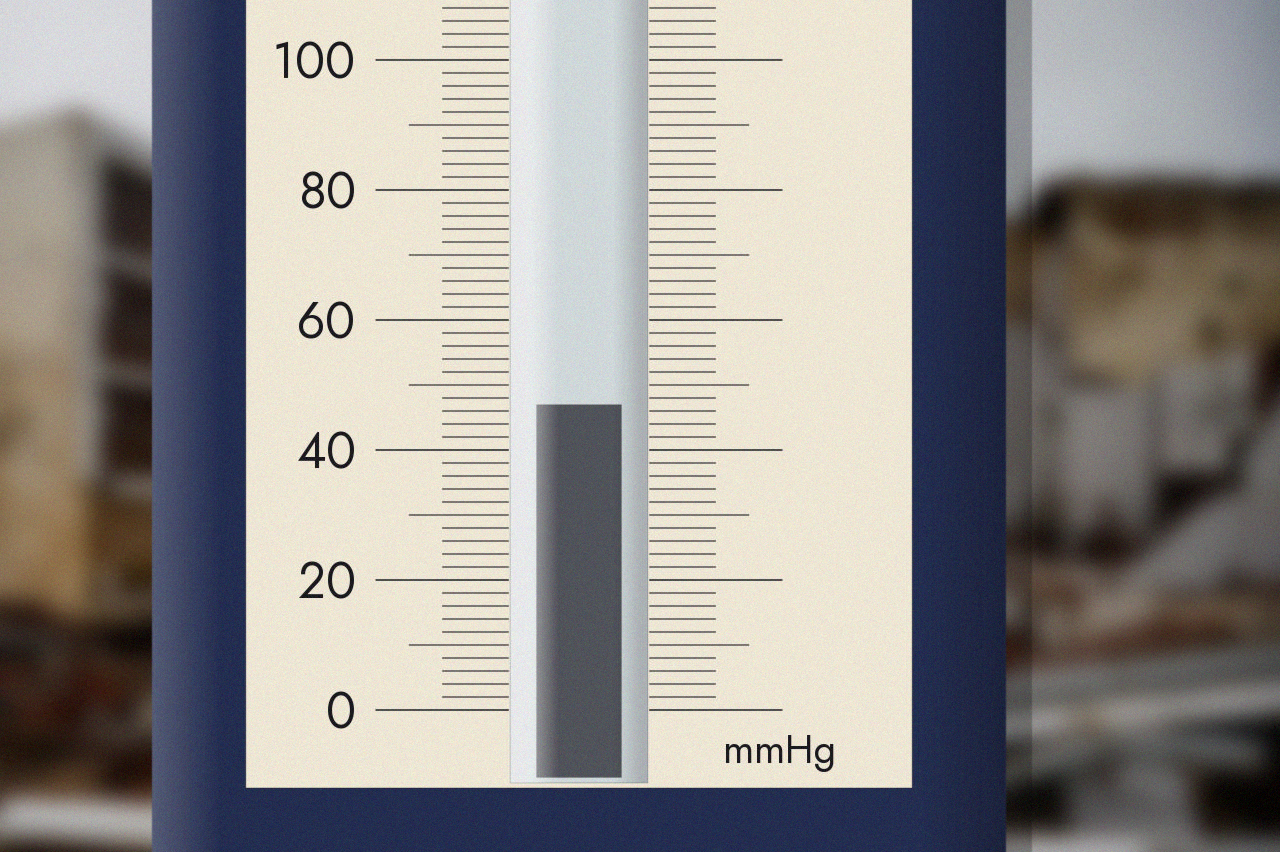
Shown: 47 mmHg
